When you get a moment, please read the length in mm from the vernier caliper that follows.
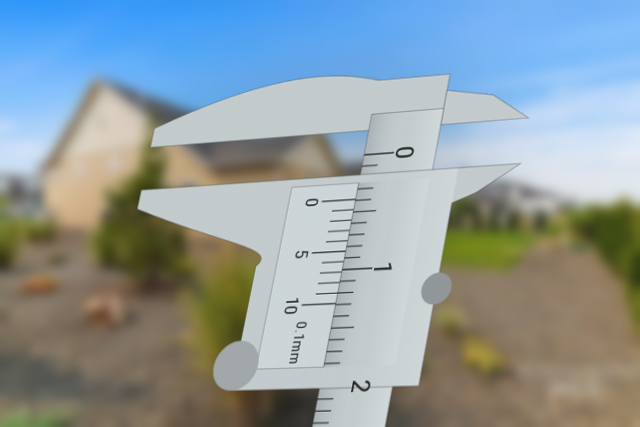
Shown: 3.9 mm
